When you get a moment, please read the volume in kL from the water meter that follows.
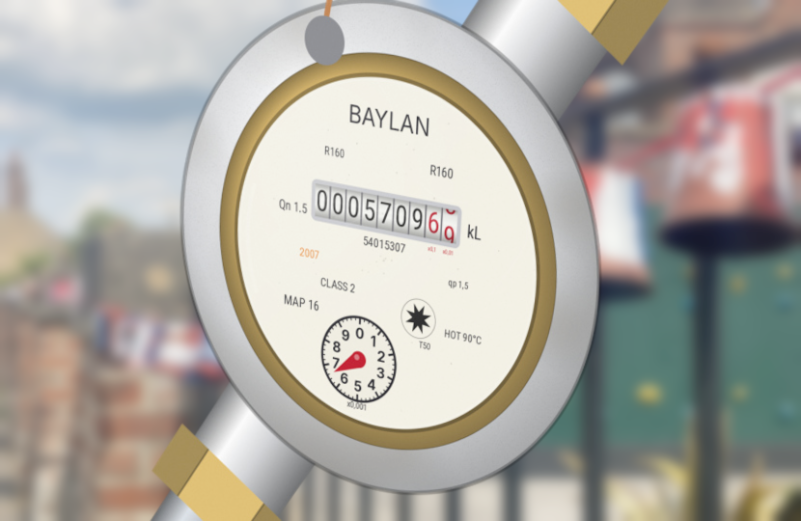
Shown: 5709.686 kL
